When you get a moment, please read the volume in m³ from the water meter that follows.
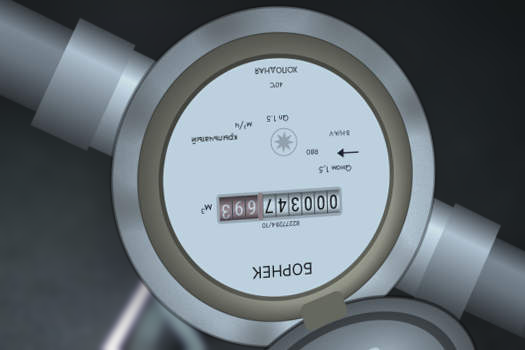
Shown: 347.693 m³
